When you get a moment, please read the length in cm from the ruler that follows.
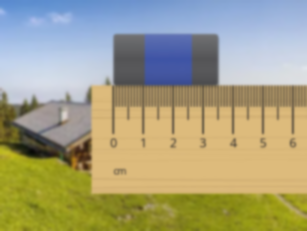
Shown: 3.5 cm
